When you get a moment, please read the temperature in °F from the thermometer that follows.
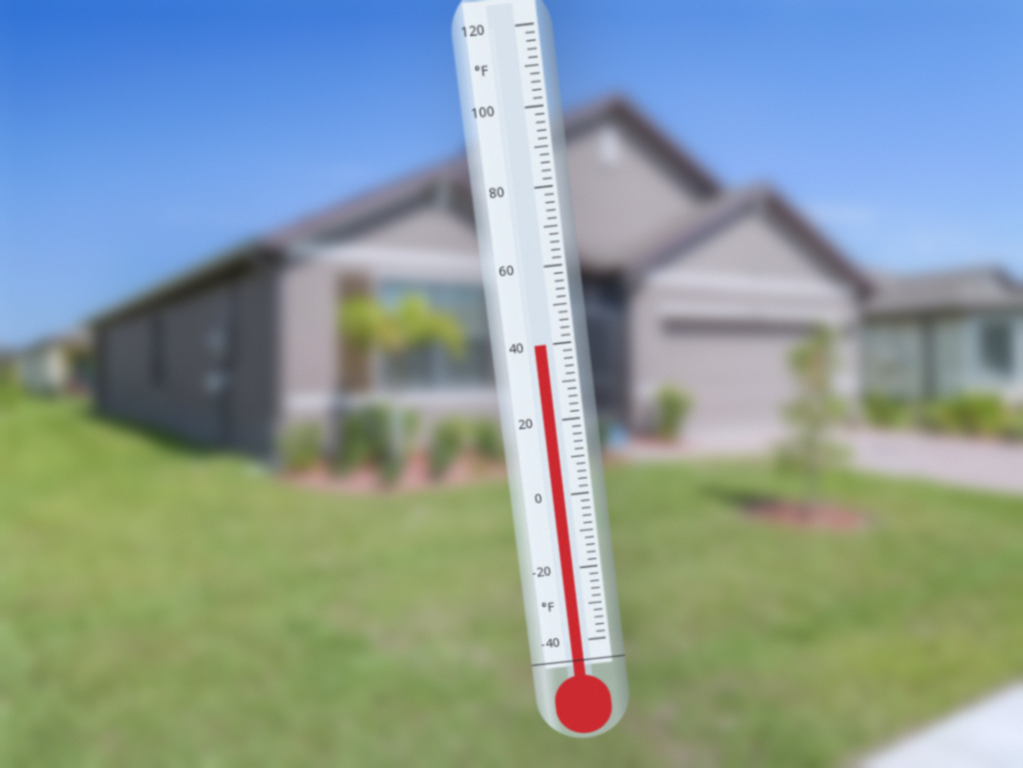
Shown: 40 °F
